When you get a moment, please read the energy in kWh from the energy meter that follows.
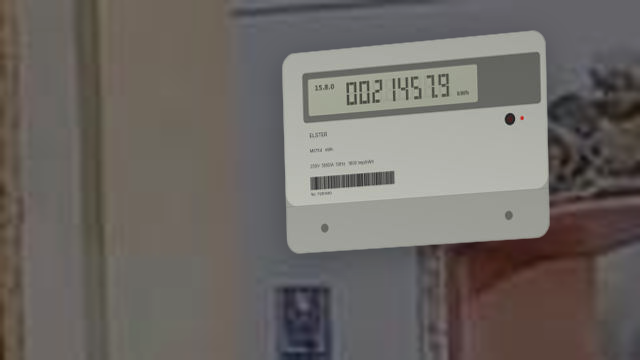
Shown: 21457.9 kWh
